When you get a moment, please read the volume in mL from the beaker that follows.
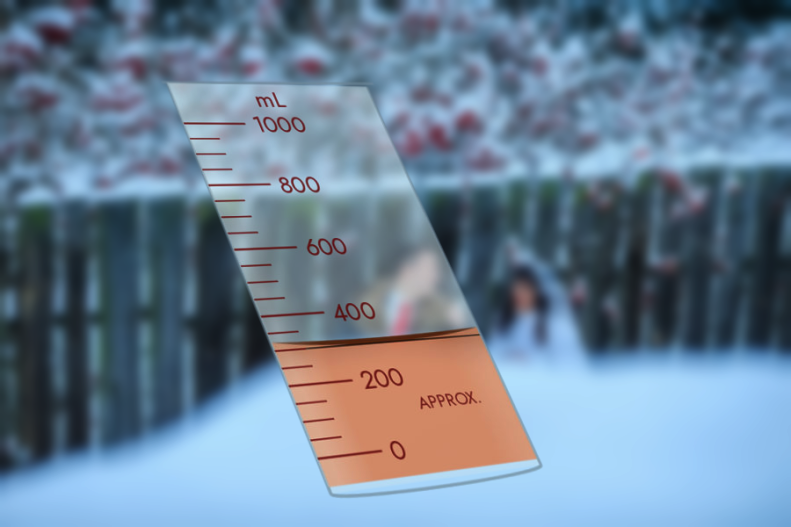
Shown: 300 mL
